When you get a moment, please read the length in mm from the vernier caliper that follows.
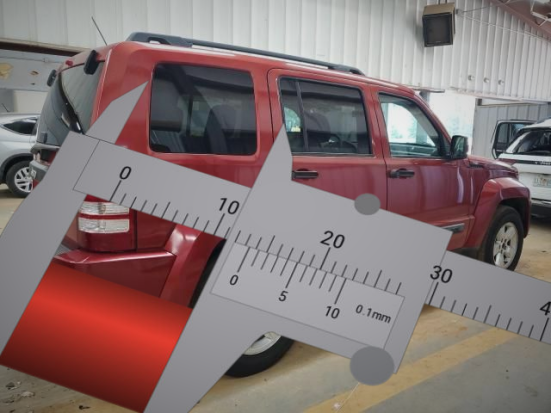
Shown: 13.4 mm
